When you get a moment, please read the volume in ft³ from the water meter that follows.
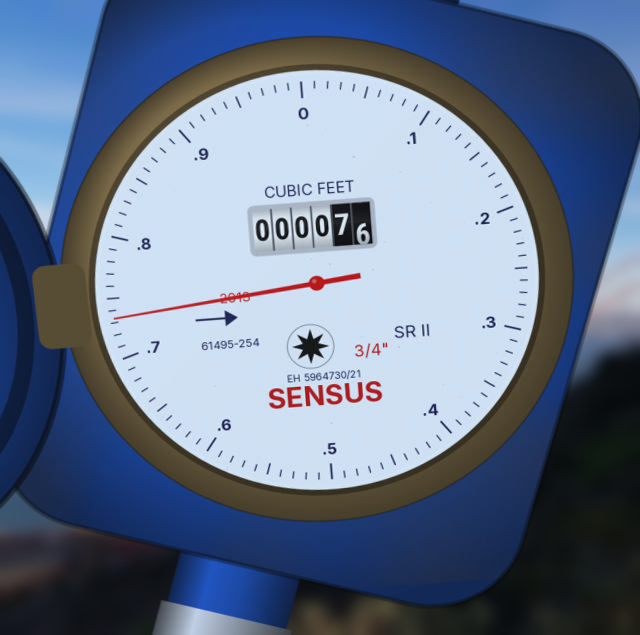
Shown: 75.73 ft³
